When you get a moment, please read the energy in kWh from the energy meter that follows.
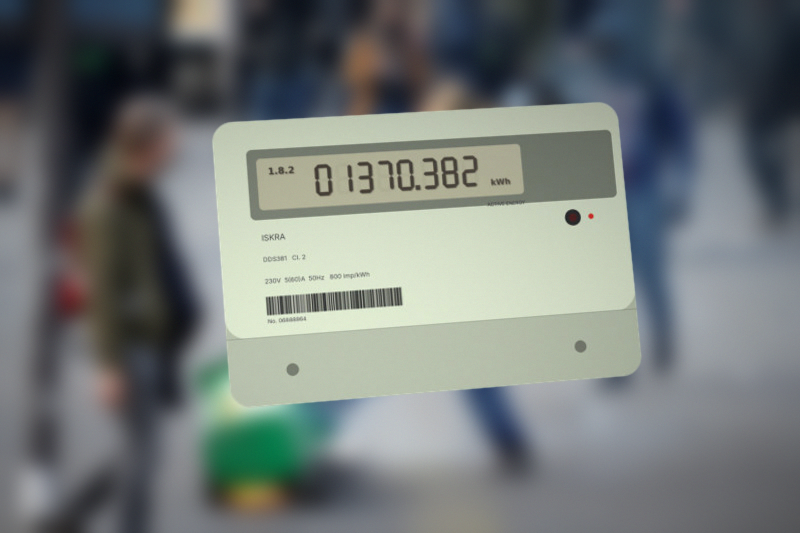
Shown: 1370.382 kWh
